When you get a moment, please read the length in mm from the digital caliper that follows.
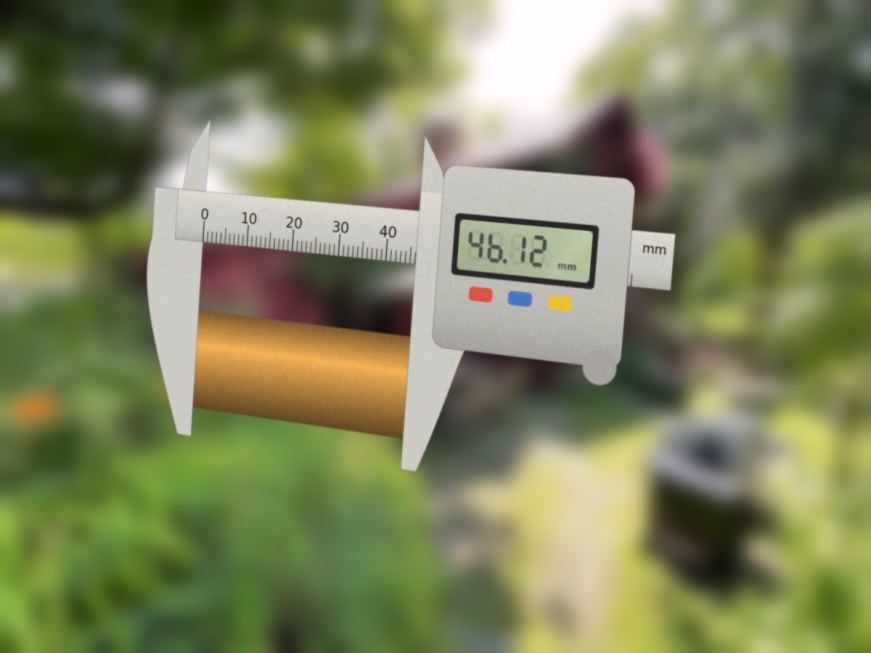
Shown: 46.12 mm
